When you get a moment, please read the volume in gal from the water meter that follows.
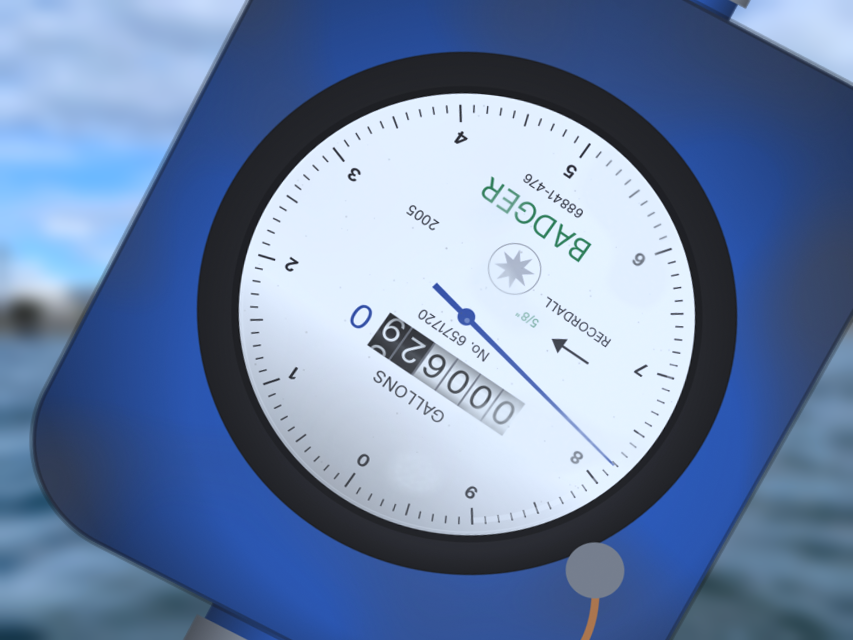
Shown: 6287.8 gal
